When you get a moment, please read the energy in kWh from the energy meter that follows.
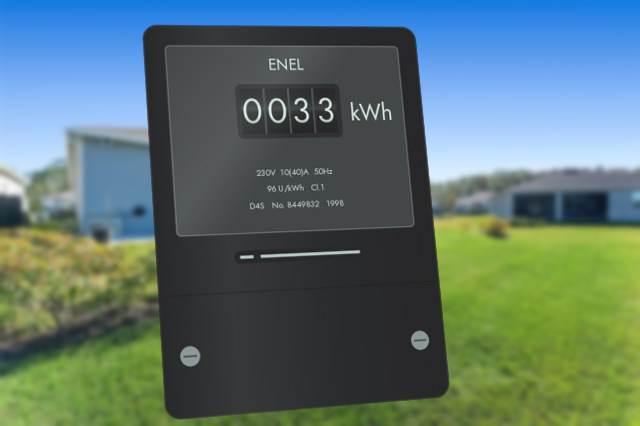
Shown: 33 kWh
